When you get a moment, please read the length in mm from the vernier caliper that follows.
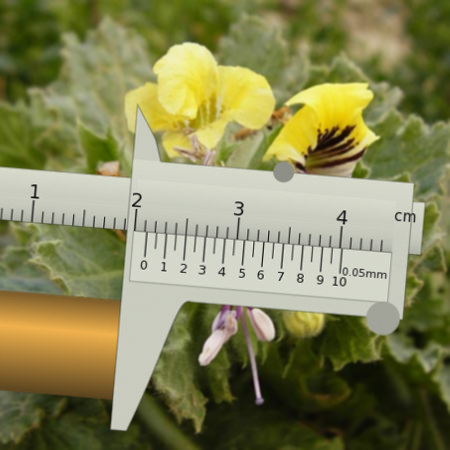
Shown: 21.2 mm
